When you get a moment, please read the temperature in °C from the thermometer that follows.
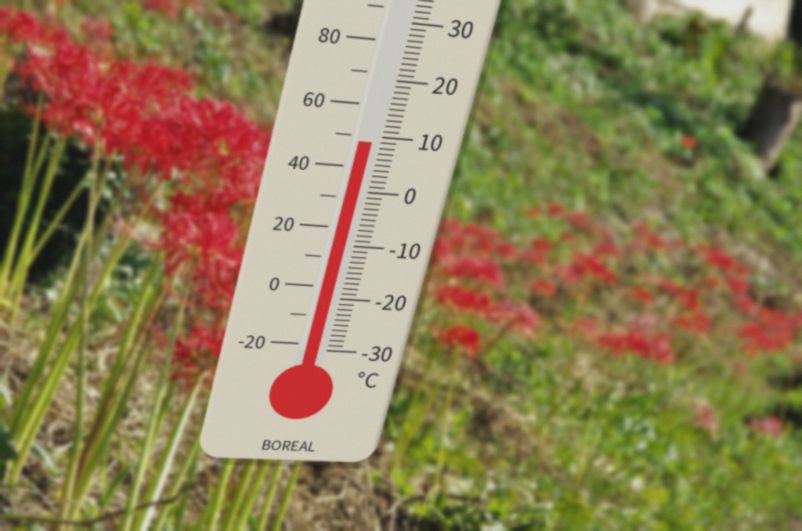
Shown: 9 °C
